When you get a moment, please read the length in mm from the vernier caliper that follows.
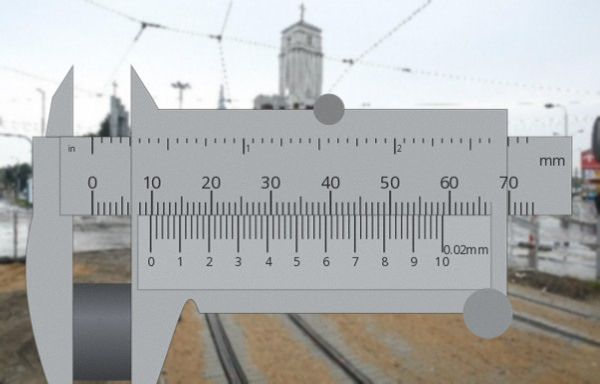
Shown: 9.8 mm
